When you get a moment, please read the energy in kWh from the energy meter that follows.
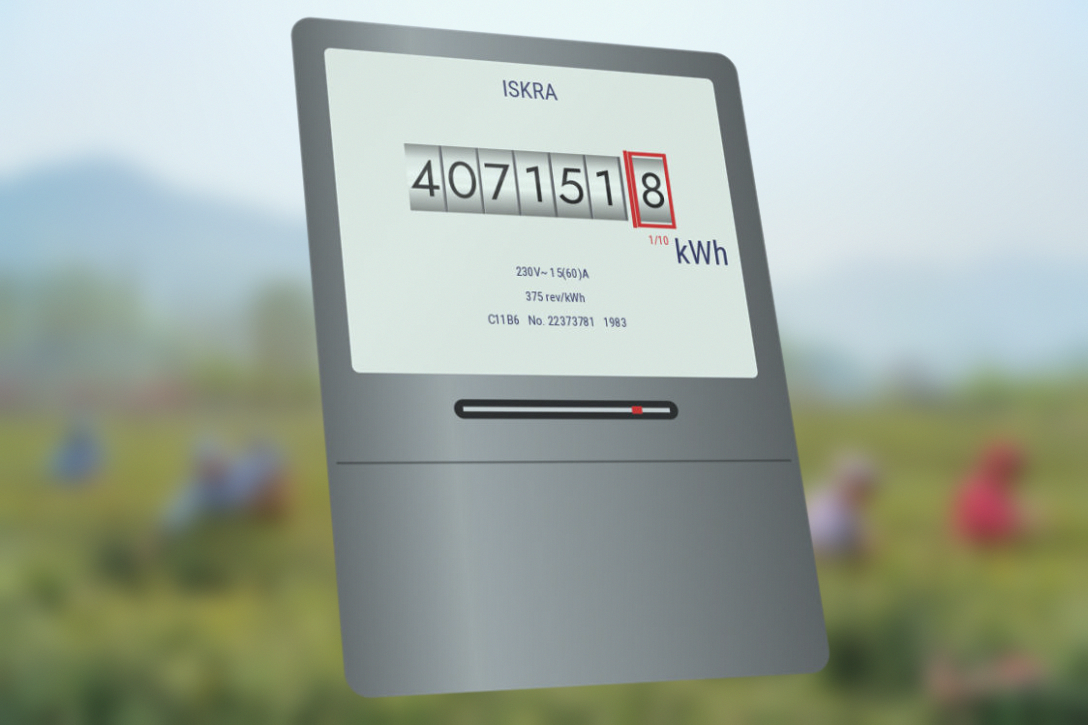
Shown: 407151.8 kWh
